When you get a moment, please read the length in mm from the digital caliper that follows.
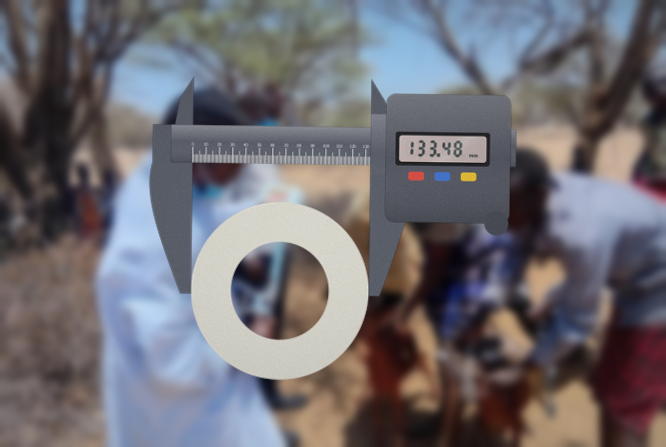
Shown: 133.48 mm
